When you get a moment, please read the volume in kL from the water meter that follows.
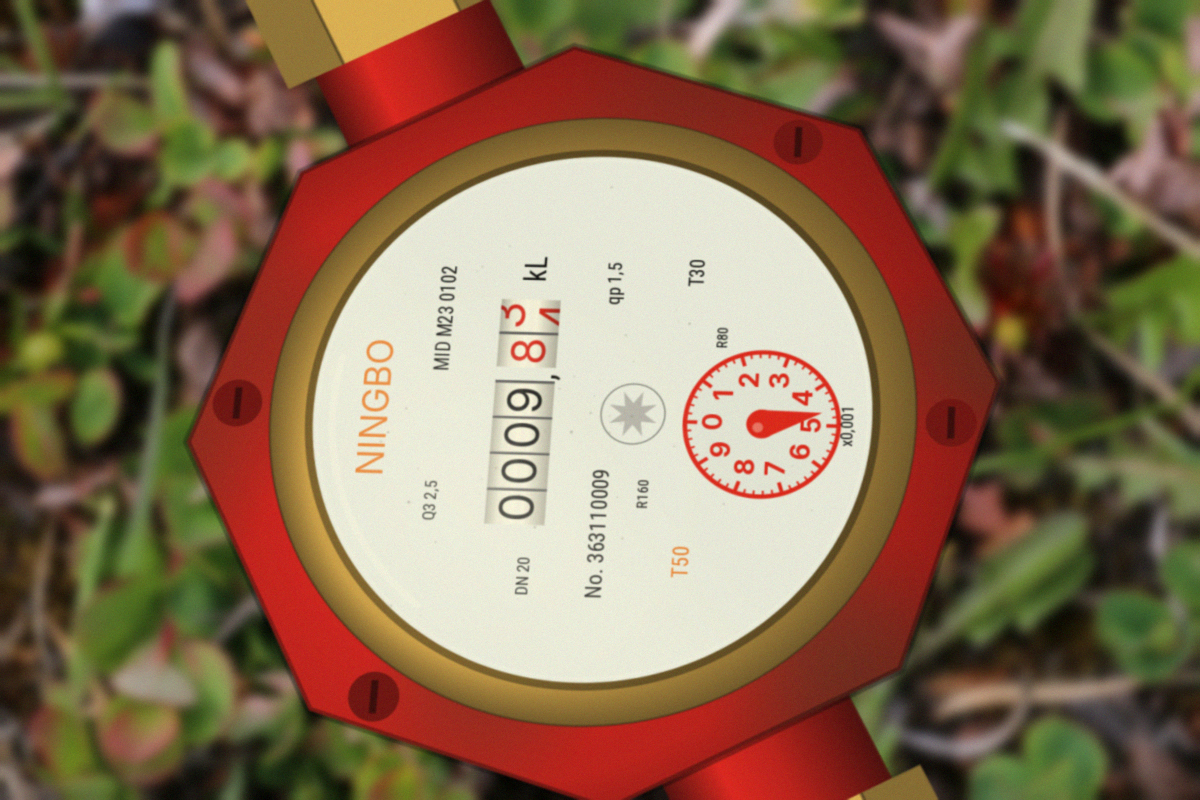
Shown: 9.834 kL
